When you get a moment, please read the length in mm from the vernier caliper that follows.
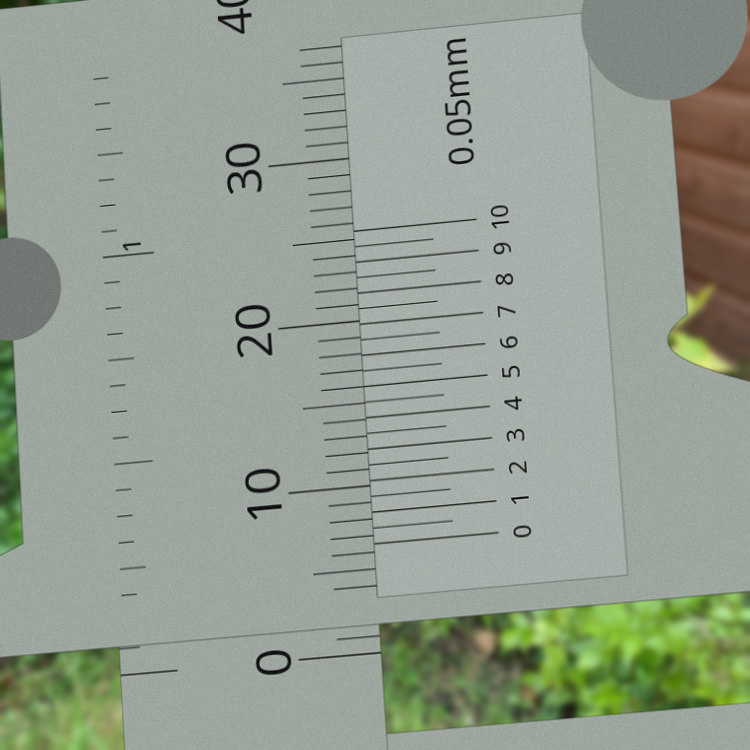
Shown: 6.5 mm
